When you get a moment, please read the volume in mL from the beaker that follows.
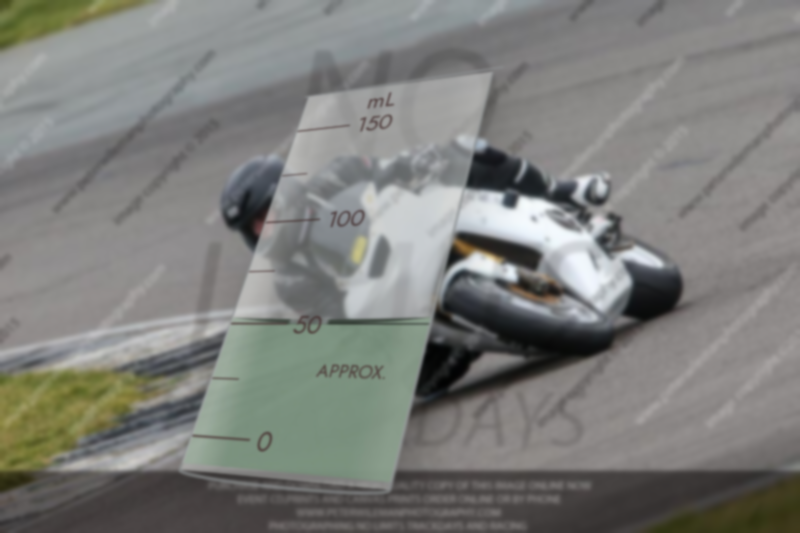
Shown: 50 mL
